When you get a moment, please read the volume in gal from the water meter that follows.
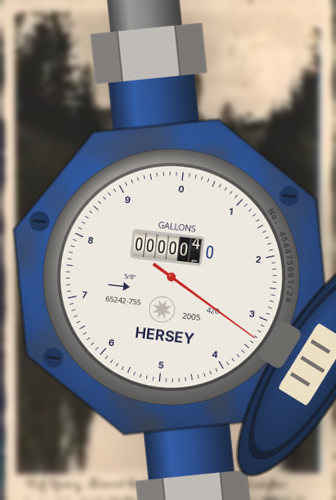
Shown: 43.3 gal
